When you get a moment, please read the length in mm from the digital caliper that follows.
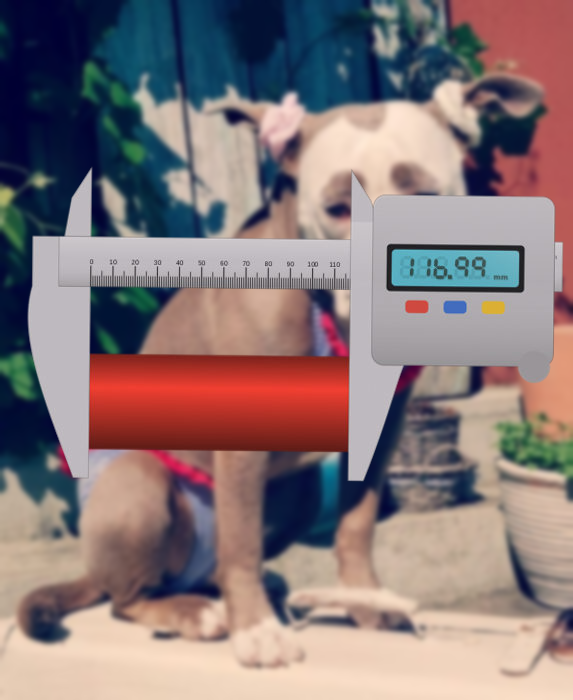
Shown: 116.99 mm
